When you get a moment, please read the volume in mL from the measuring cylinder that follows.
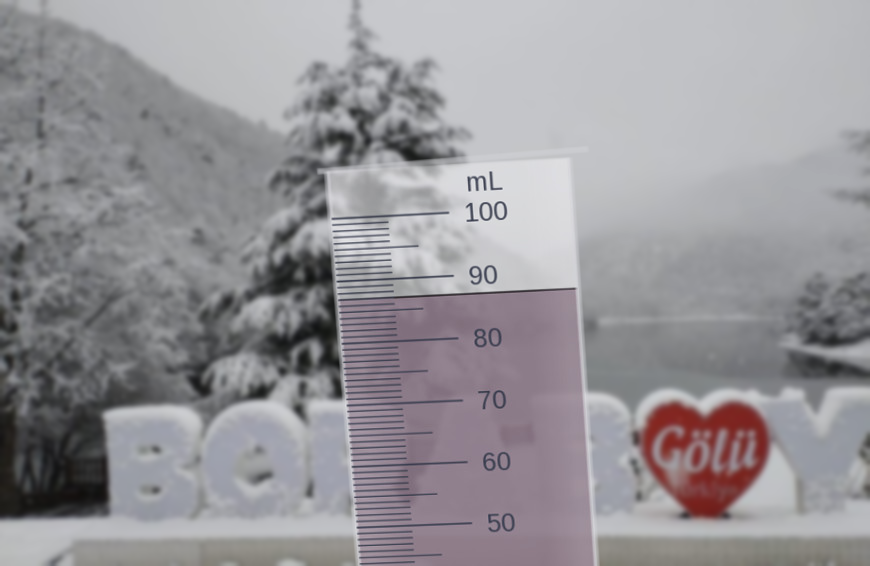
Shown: 87 mL
